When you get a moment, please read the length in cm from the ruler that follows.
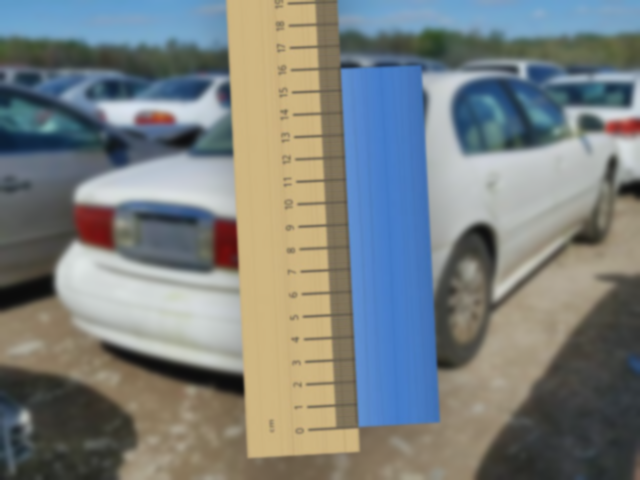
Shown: 16 cm
